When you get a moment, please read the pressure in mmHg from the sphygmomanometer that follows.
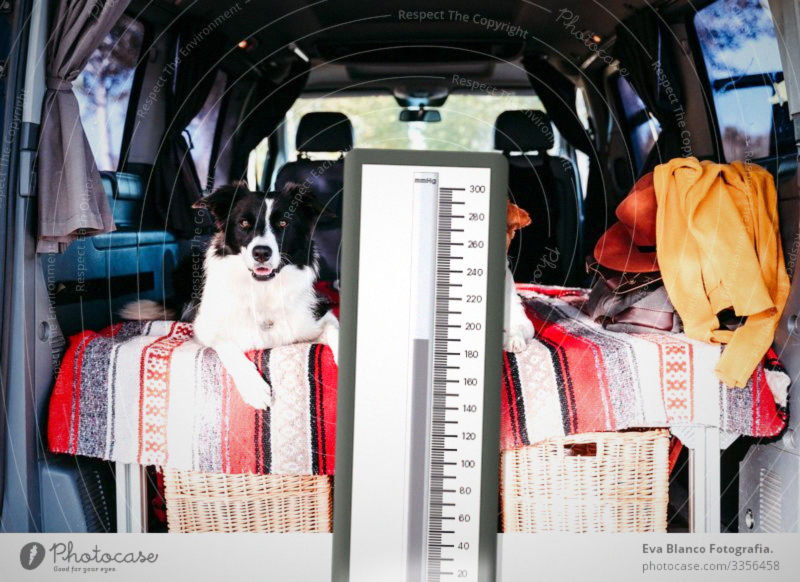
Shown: 190 mmHg
